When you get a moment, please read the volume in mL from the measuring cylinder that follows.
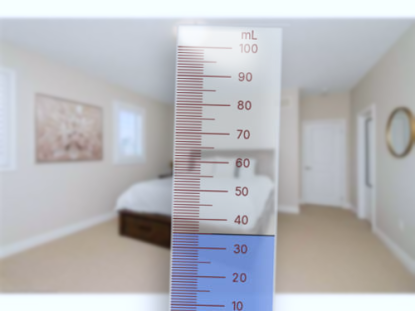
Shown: 35 mL
